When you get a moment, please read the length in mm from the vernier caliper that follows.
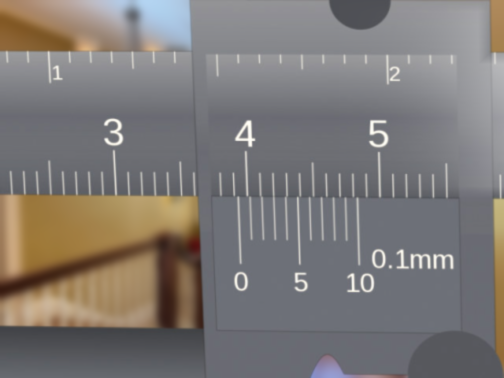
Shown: 39.3 mm
